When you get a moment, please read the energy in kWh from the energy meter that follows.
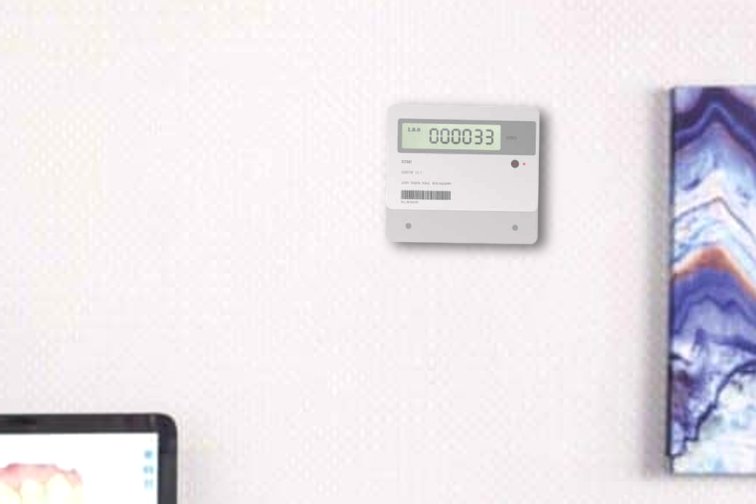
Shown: 33 kWh
